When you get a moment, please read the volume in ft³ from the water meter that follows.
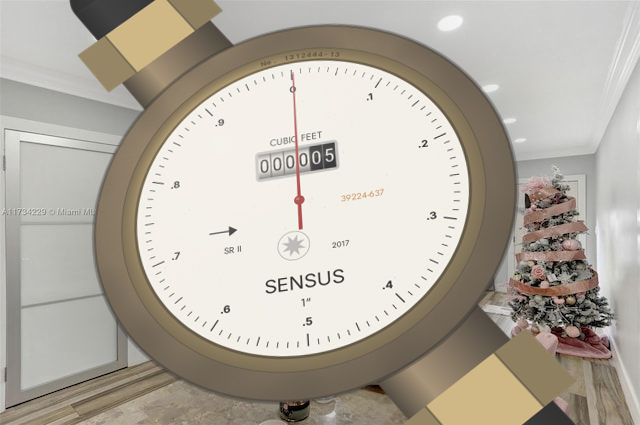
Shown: 5.00 ft³
